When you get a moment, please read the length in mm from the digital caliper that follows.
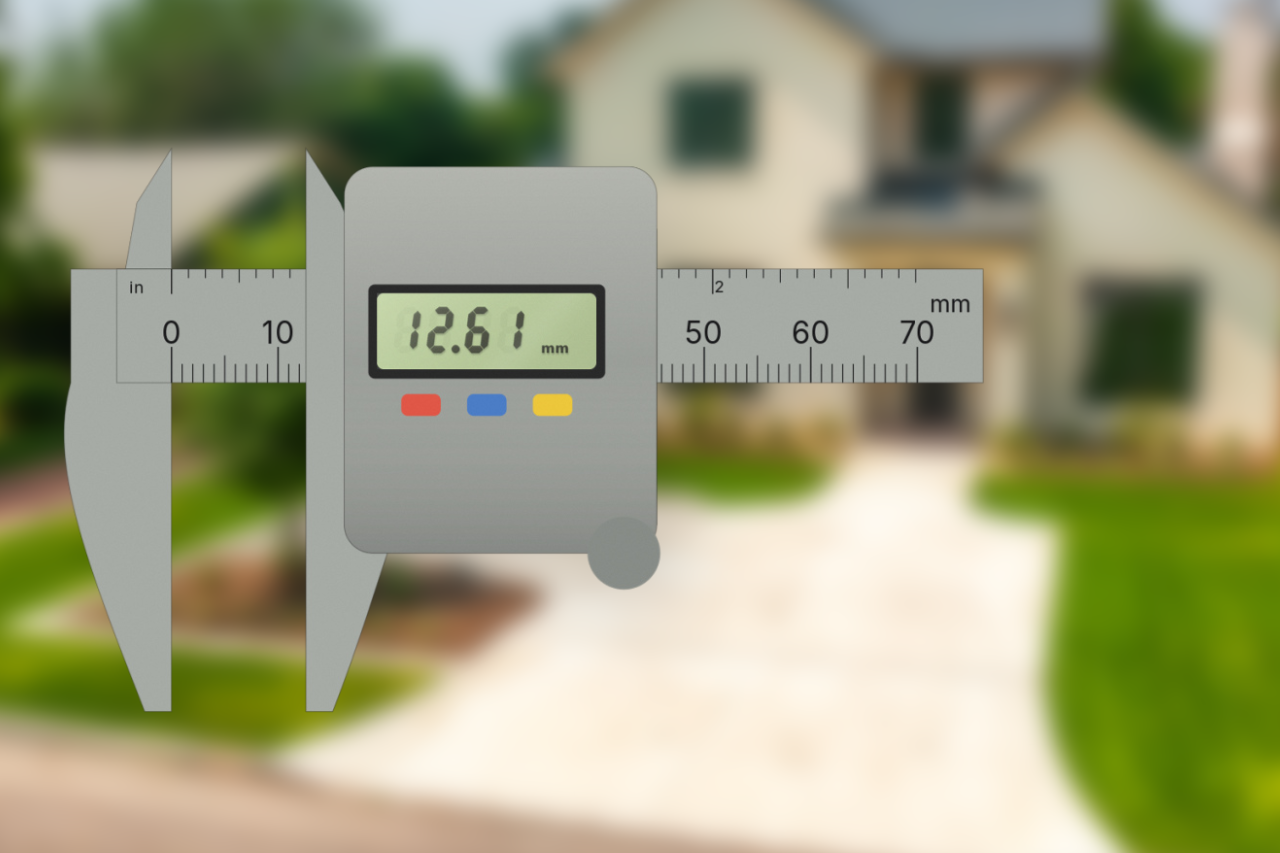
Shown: 12.61 mm
